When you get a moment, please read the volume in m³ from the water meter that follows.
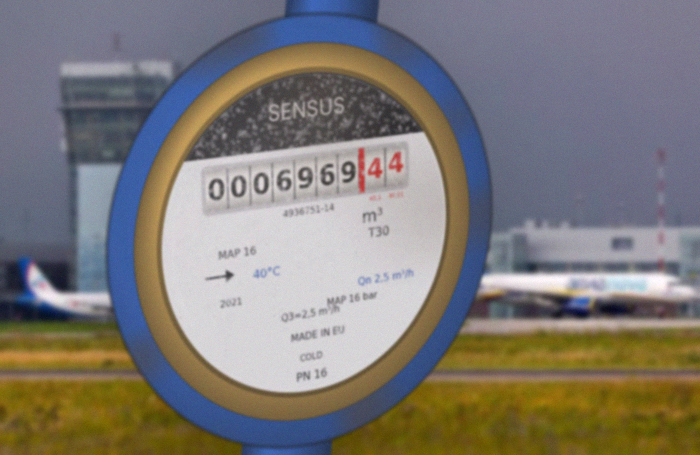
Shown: 6969.44 m³
